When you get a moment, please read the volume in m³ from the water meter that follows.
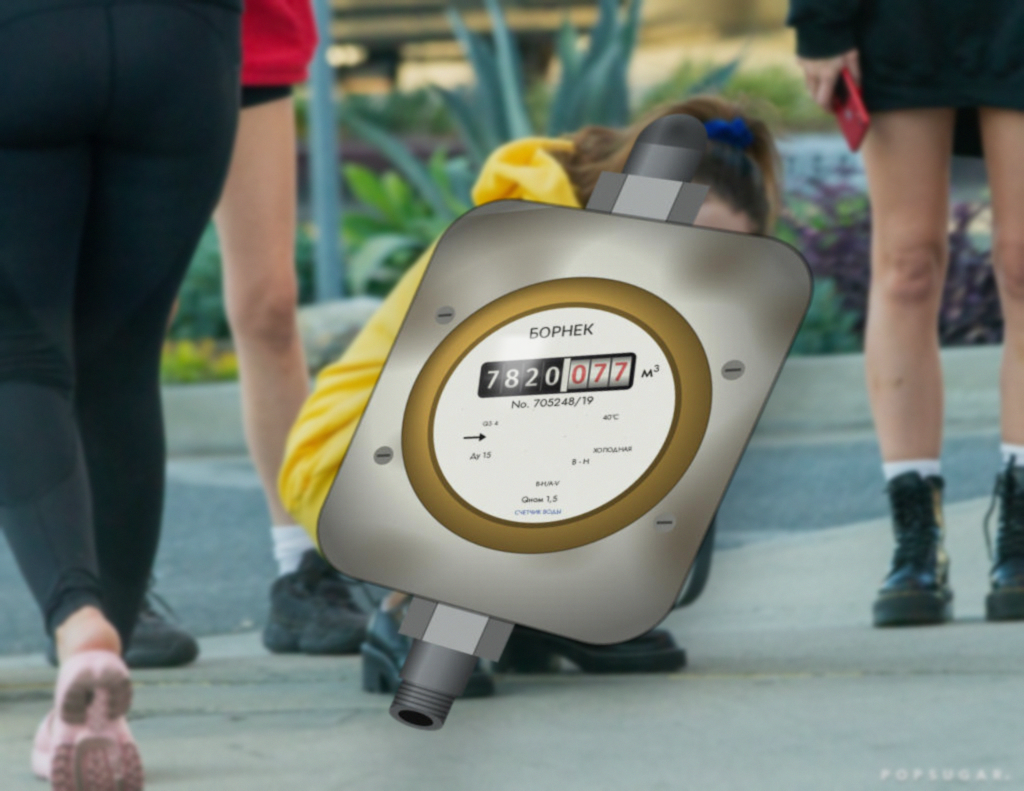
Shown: 7820.077 m³
